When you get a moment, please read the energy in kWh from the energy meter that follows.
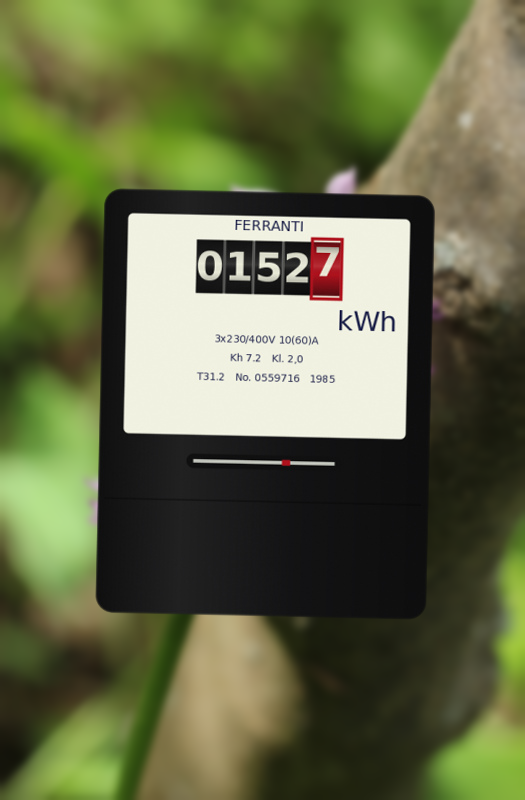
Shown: 152.7 kWh
